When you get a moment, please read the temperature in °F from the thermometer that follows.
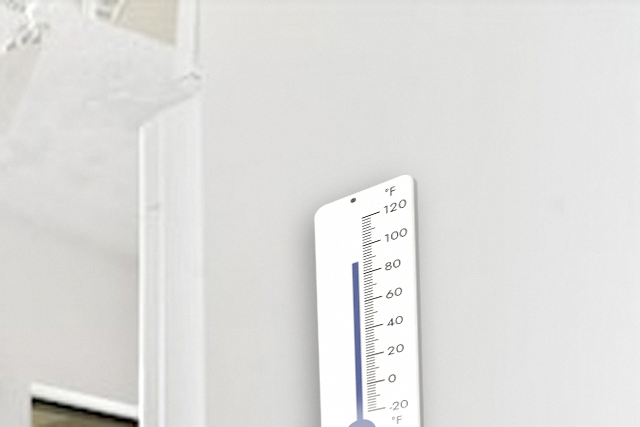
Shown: 90 °F
